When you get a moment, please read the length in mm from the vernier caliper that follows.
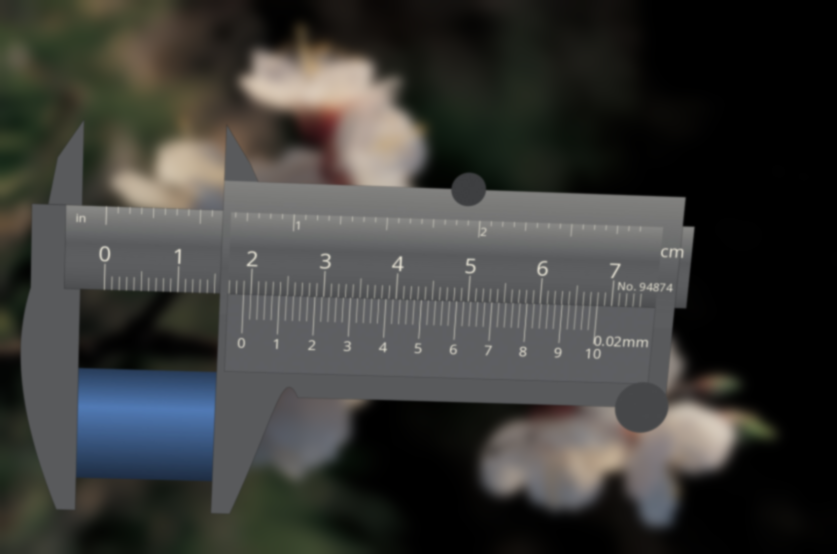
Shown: 19.0 mm
